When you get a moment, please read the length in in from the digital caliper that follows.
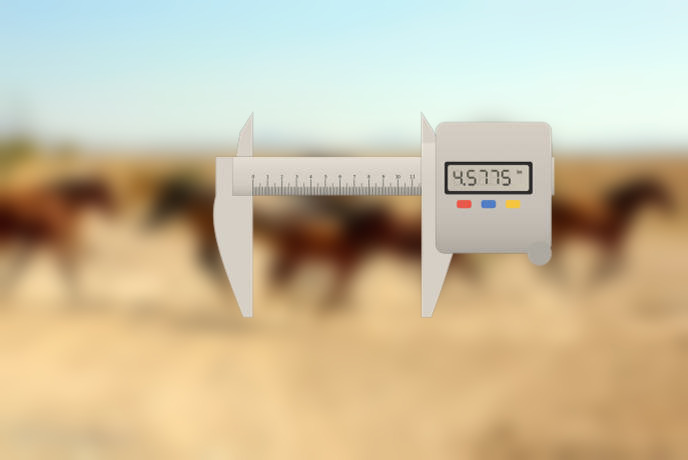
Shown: 4.5775 in
